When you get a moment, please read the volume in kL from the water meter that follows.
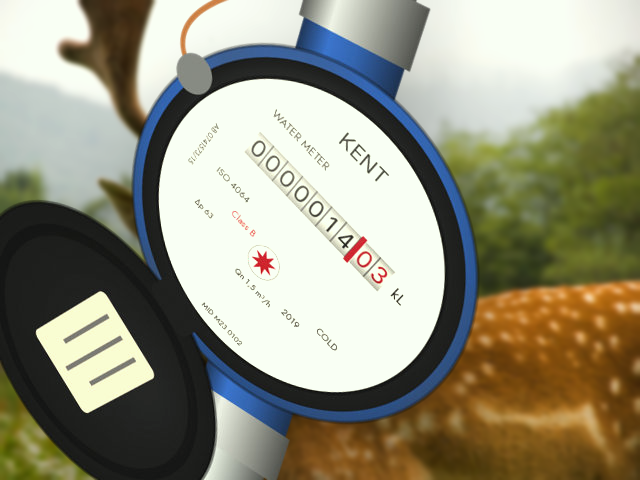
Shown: 14.03 kL
